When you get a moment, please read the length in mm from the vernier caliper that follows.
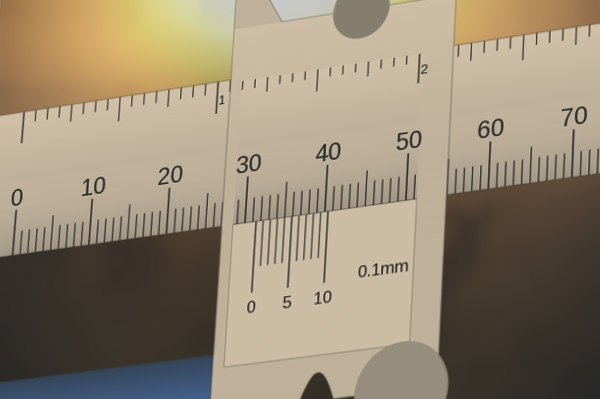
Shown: 31.4 mm
